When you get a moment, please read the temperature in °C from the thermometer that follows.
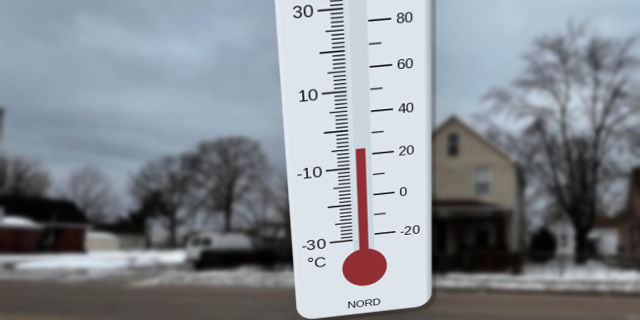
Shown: -5 °C
